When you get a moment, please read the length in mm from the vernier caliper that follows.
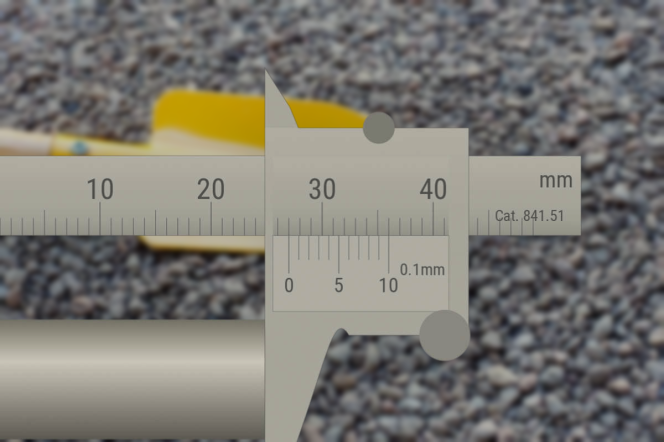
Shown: 27.0 mm
